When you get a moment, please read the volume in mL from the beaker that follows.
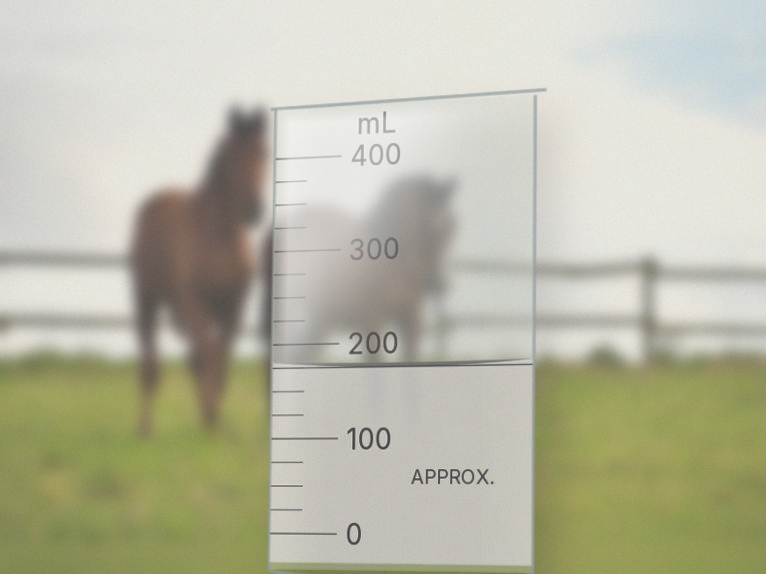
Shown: 175 mL
